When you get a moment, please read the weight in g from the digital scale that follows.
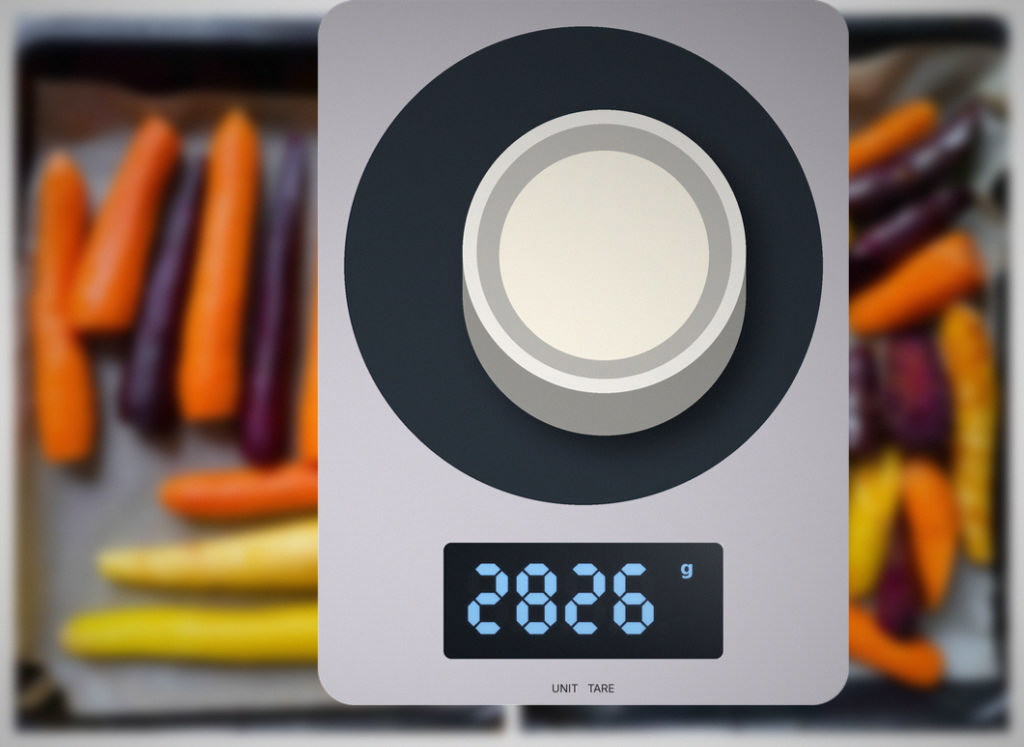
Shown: 2826 g
